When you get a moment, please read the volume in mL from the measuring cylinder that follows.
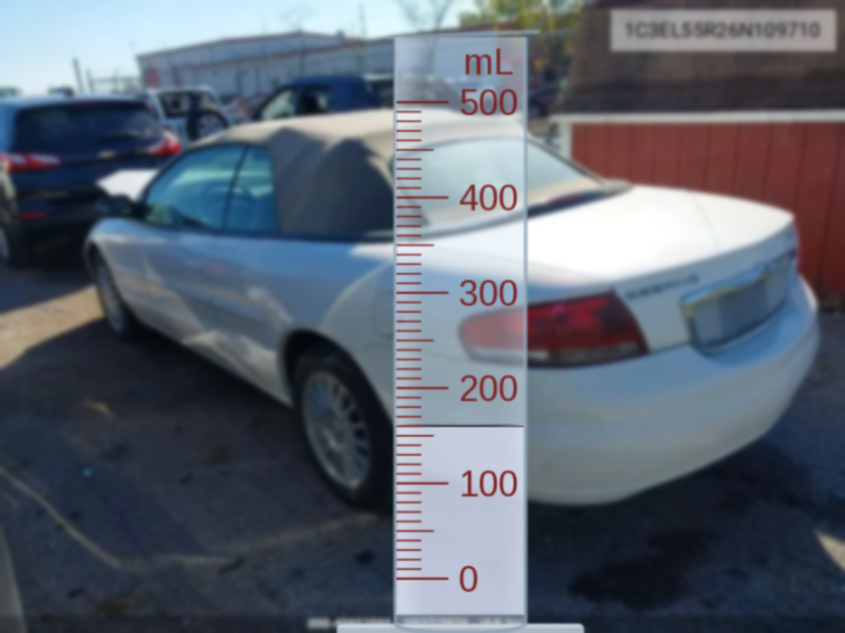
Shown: 160 mL
